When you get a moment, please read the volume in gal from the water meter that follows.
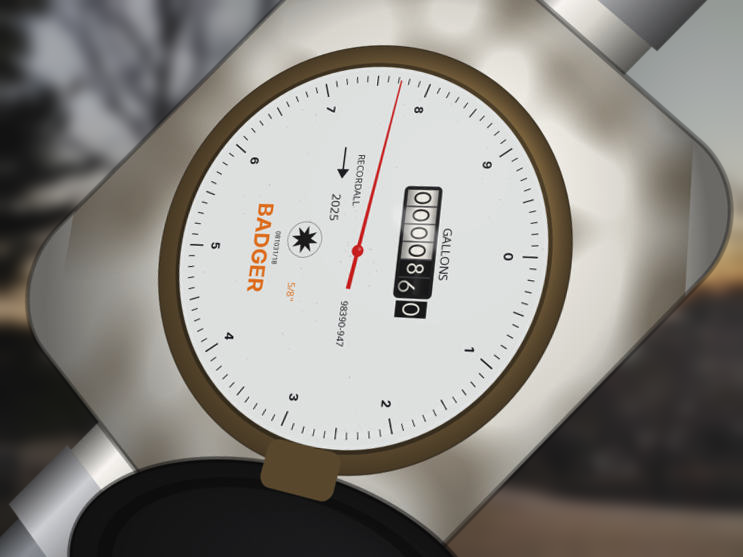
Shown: 857.7 gal
